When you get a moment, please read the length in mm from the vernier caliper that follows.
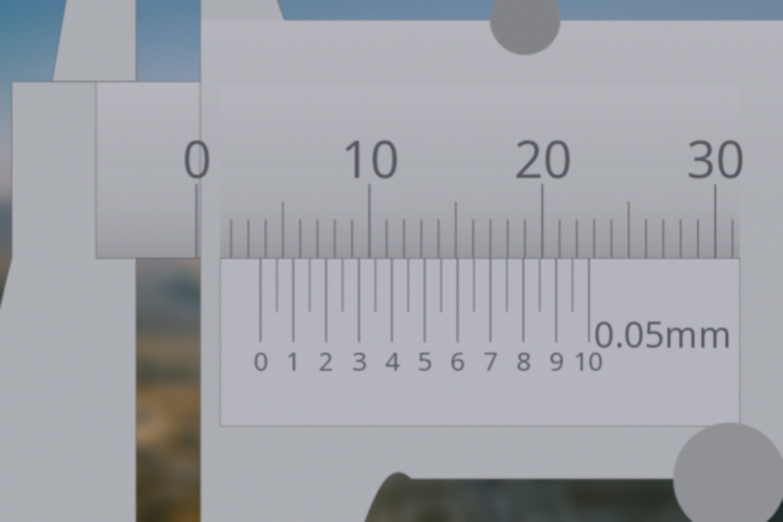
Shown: 3.7 mm
